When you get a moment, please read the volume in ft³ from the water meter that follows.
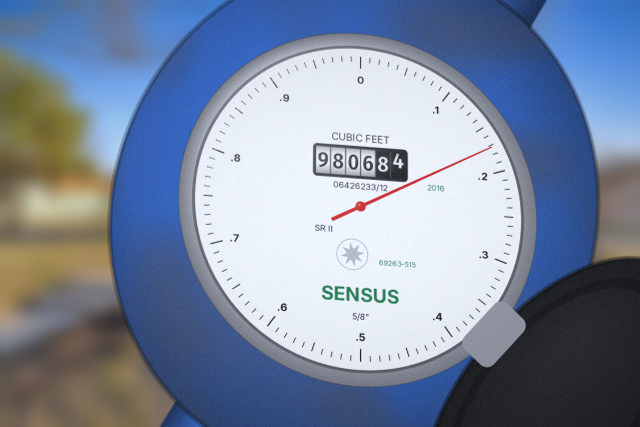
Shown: 980684.17 ft³
